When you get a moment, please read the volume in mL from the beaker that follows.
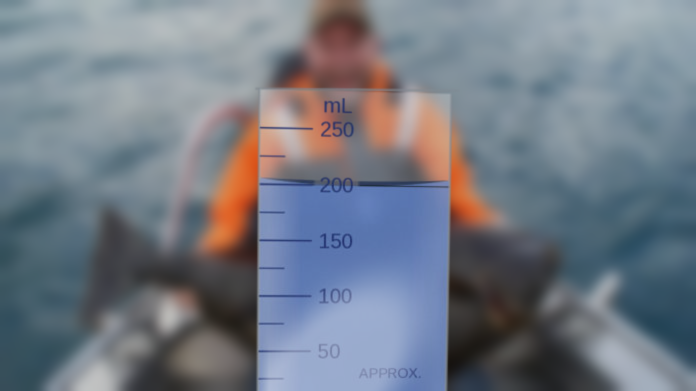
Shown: 200 mL
